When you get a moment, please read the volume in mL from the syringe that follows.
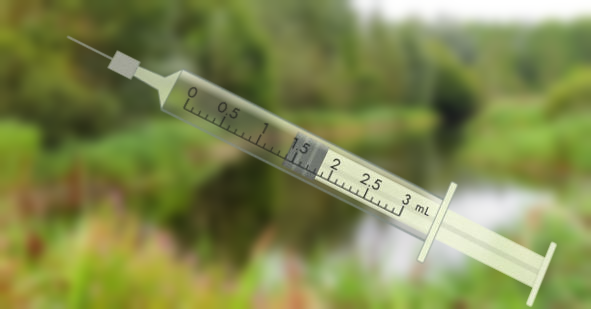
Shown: 1.4 mL
